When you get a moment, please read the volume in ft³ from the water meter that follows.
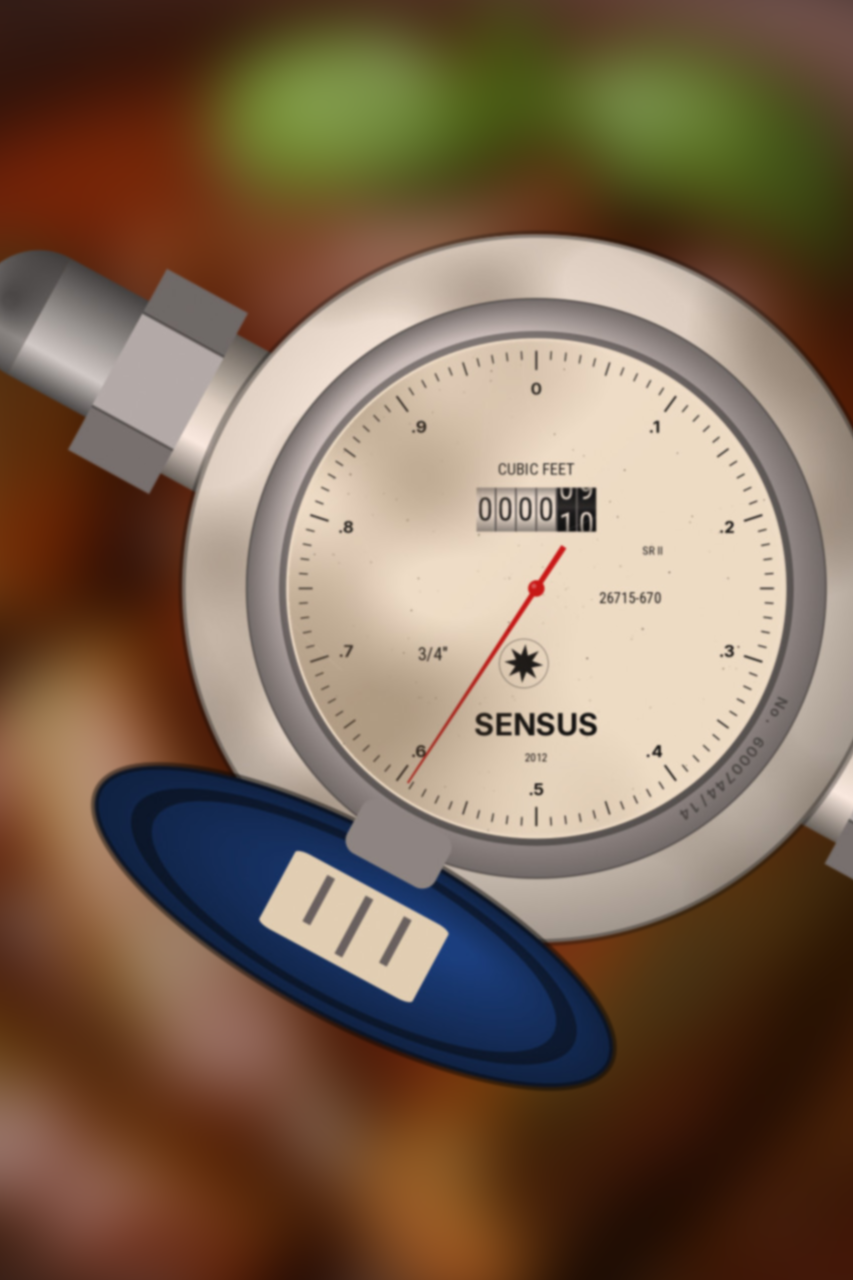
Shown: 9.59 ft³
